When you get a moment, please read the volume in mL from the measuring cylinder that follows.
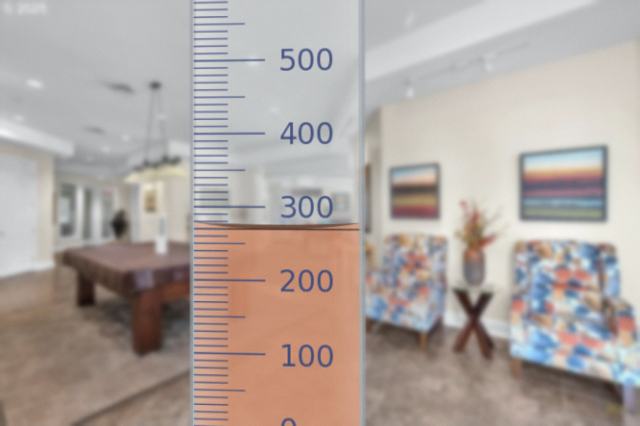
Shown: 270 mL
